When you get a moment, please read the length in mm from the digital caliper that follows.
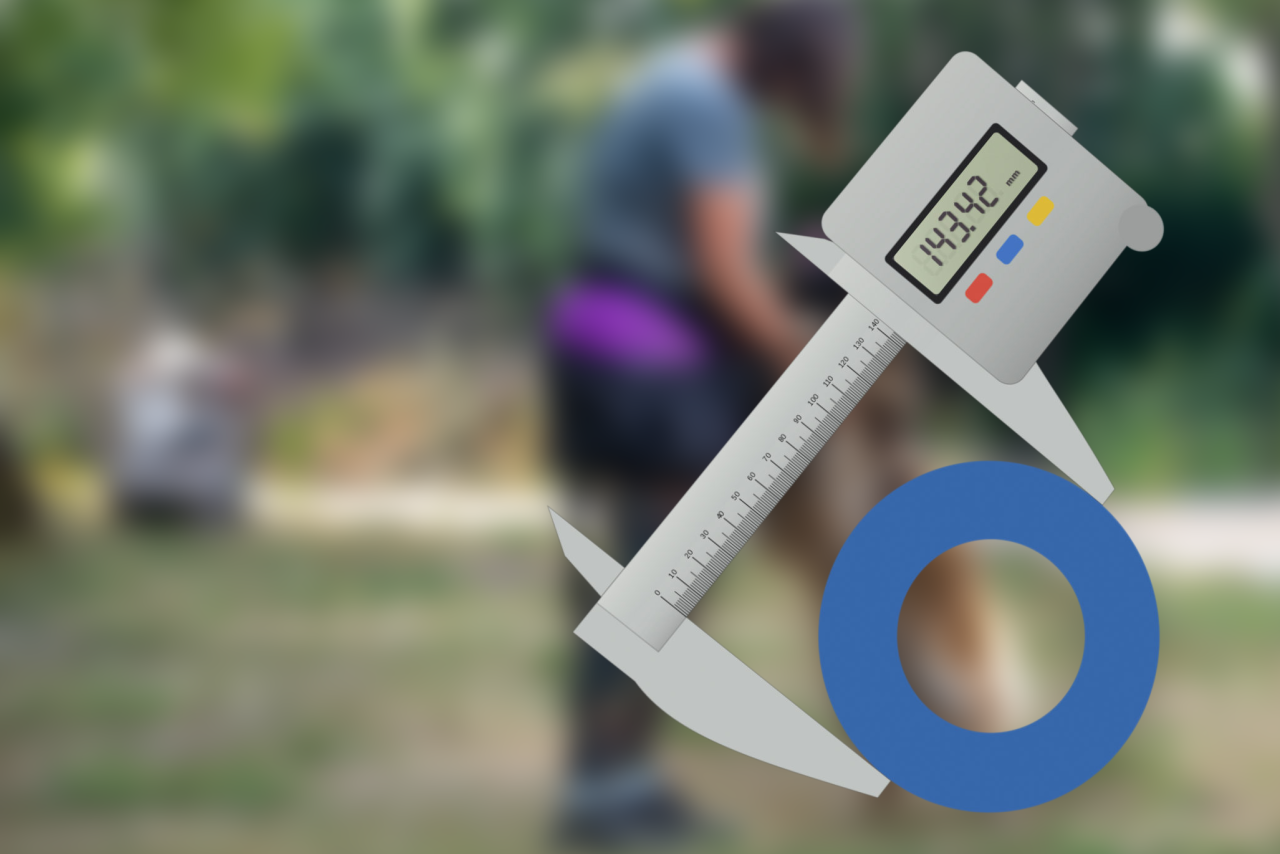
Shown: 143.42 mm
